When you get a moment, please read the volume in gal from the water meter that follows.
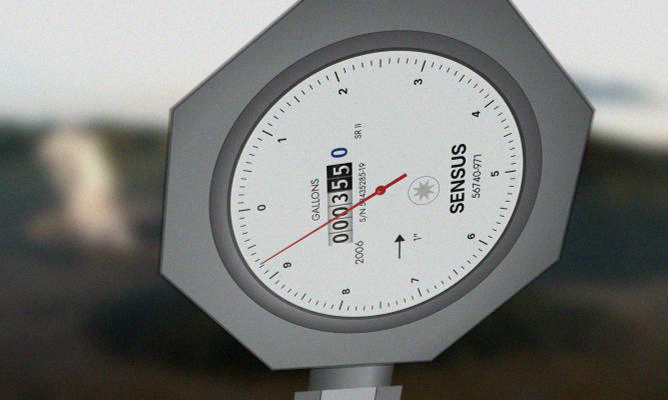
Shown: 3549.2 gal
